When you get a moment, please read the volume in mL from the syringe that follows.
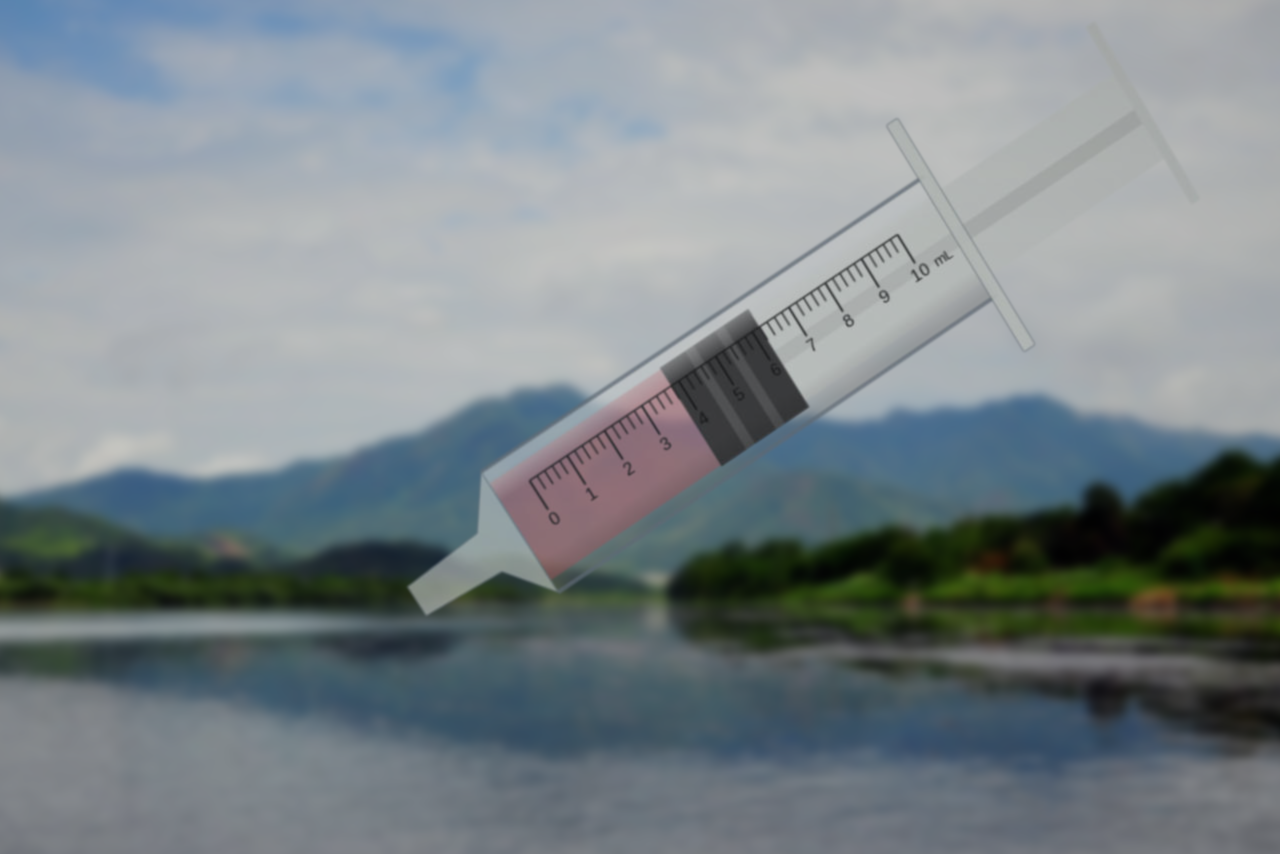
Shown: 3.8 mL
